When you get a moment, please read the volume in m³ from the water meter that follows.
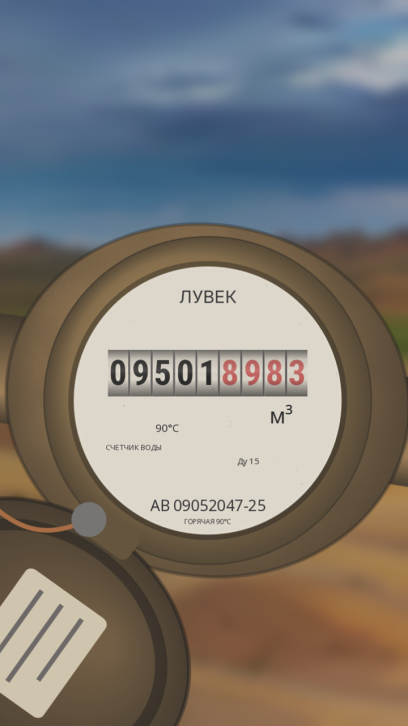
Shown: 9501.8983 m³
